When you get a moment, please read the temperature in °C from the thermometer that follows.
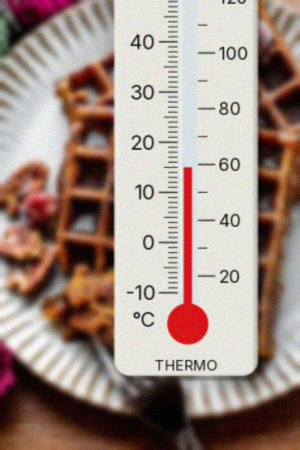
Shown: 15 °C
